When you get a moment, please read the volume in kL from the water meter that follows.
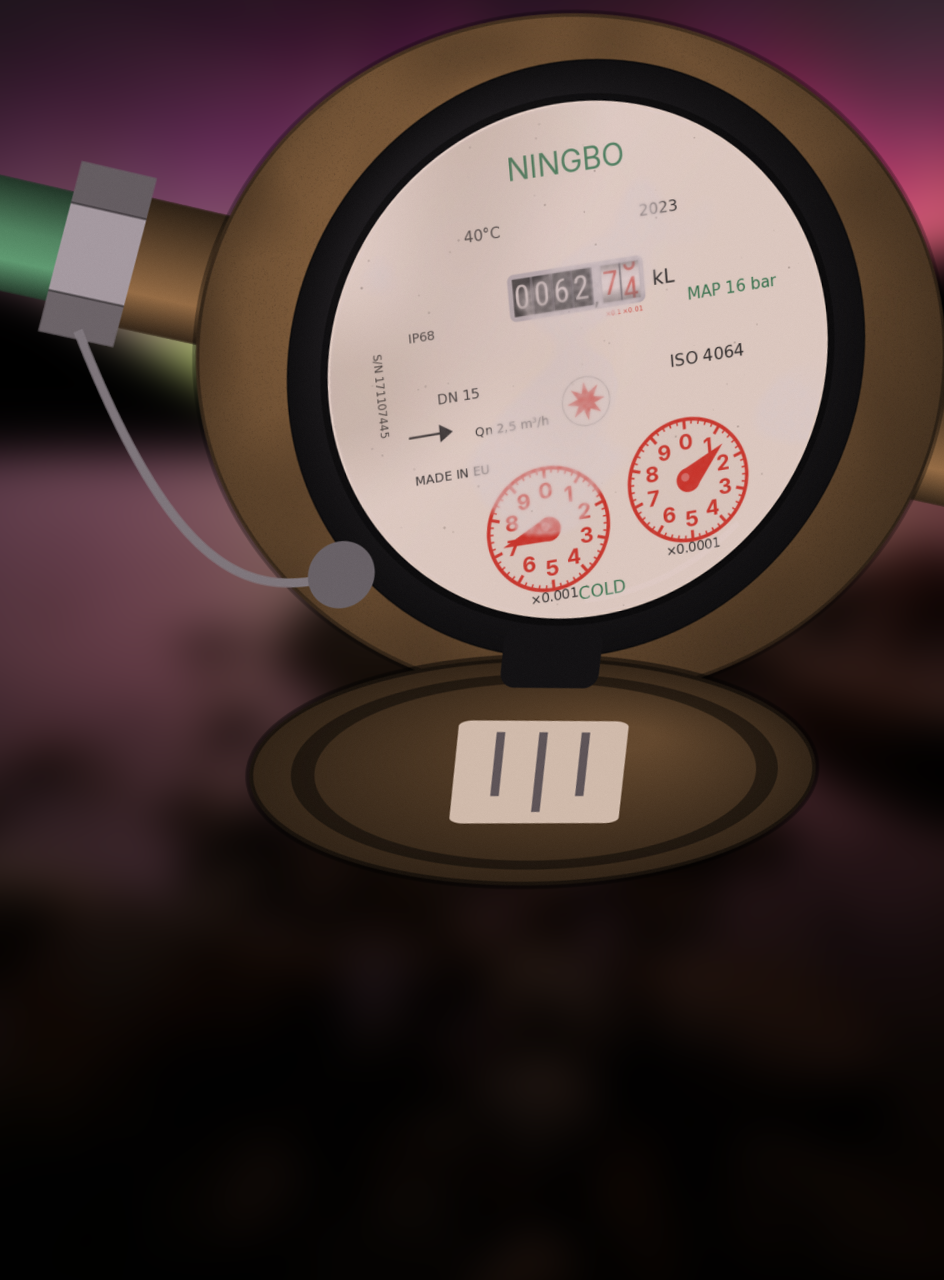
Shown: 62.7371 kL
